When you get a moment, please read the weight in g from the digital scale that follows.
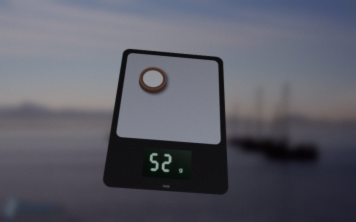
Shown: 52 g
